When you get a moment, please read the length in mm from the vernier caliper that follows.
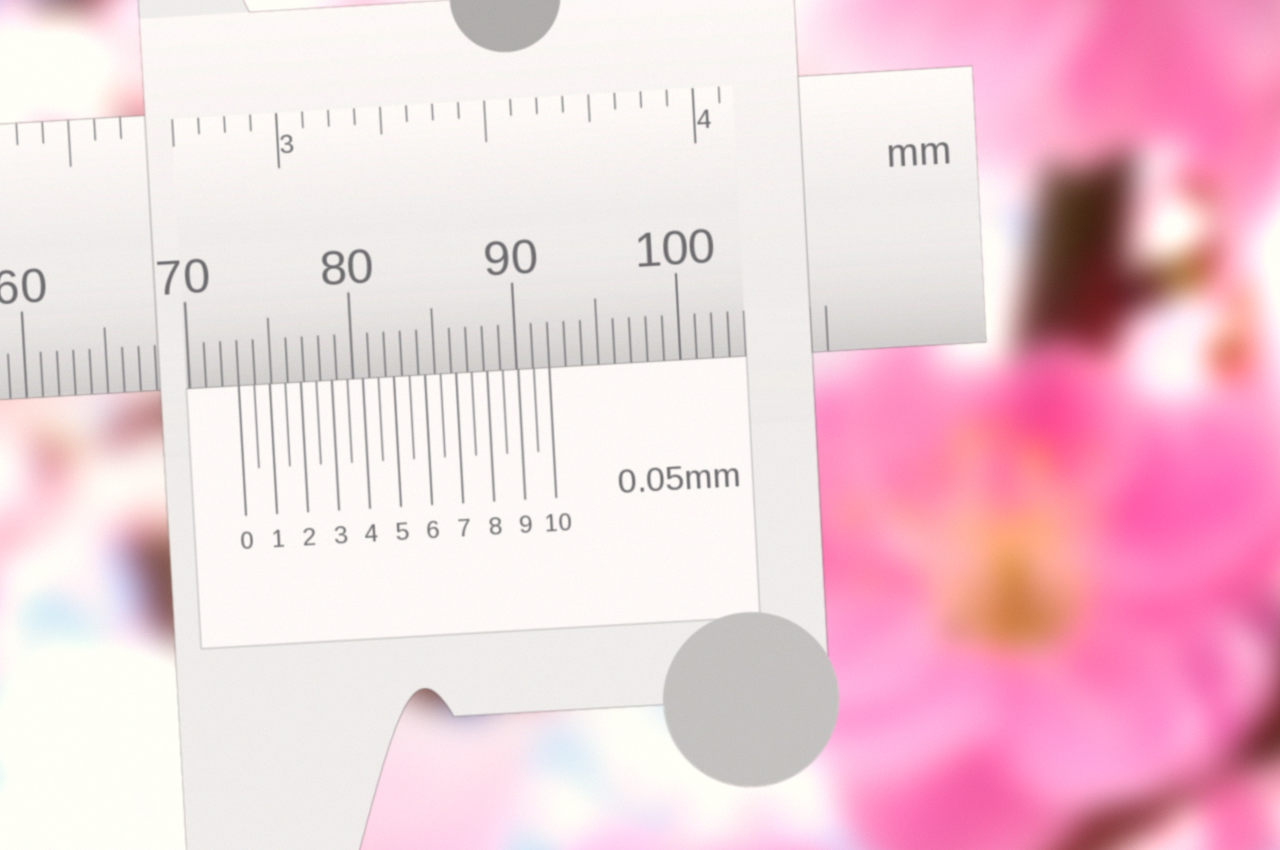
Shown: 73.0 mm
